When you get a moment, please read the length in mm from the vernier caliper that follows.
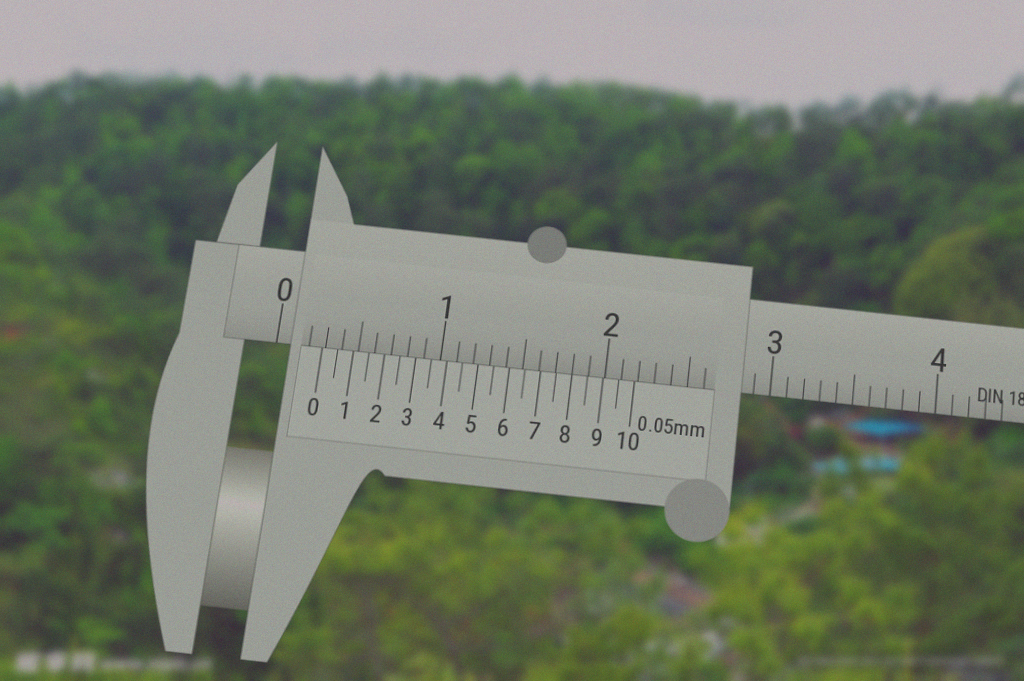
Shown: 2.8 mm
